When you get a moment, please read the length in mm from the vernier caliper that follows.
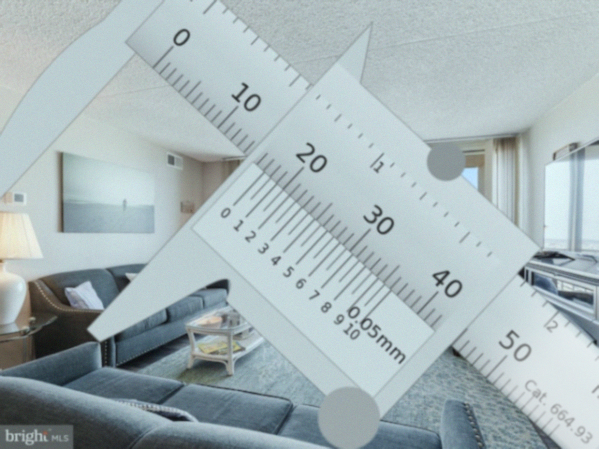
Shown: 17.2 mm
